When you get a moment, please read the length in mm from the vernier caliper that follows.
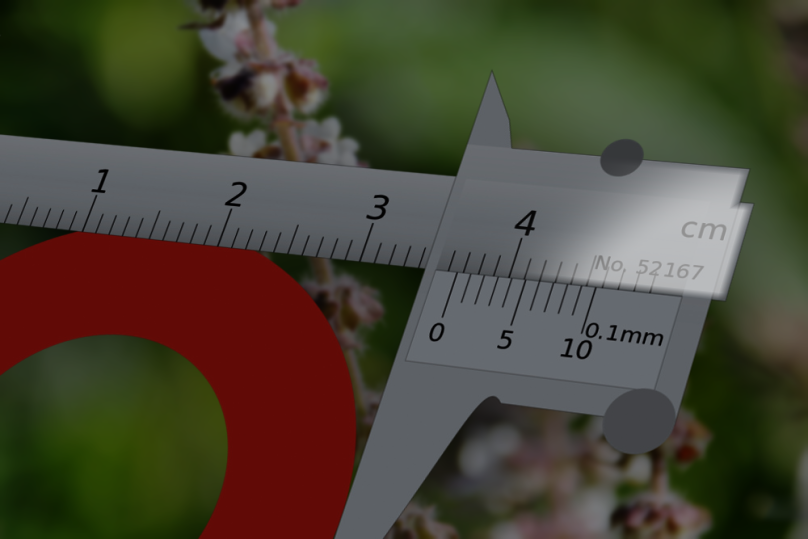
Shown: 36.6 mm
